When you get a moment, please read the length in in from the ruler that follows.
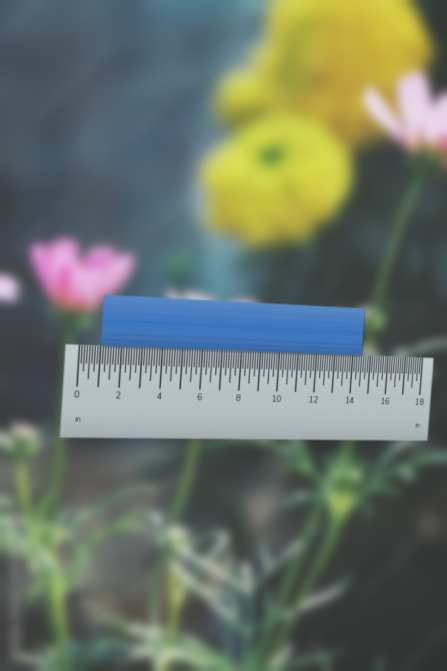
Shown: 13.5 in
